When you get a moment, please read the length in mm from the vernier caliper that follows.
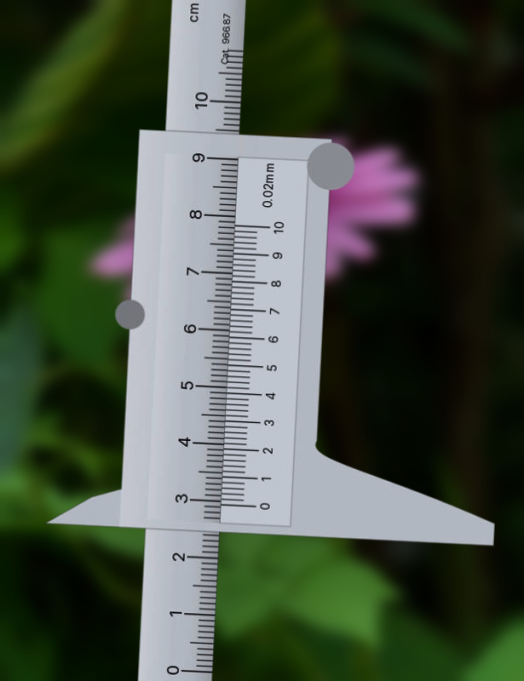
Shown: 29.4 mm
